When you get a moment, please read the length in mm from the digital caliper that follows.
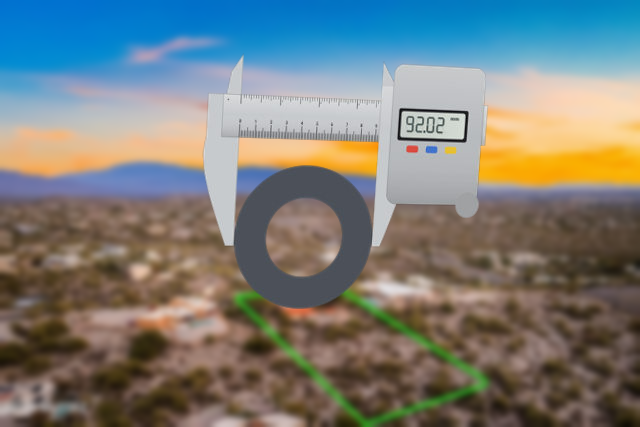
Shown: 92.02 mm
